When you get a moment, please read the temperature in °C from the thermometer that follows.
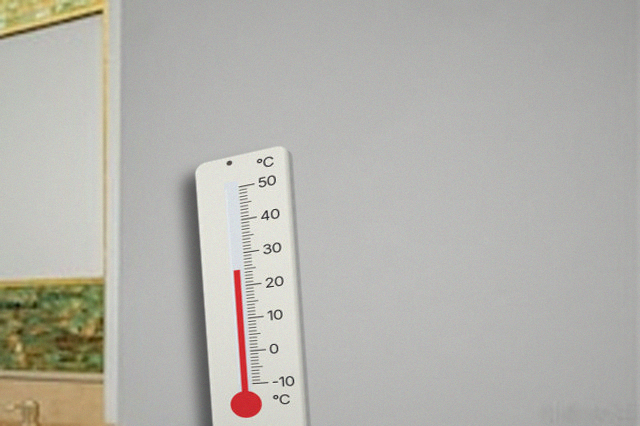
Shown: 25 °C
